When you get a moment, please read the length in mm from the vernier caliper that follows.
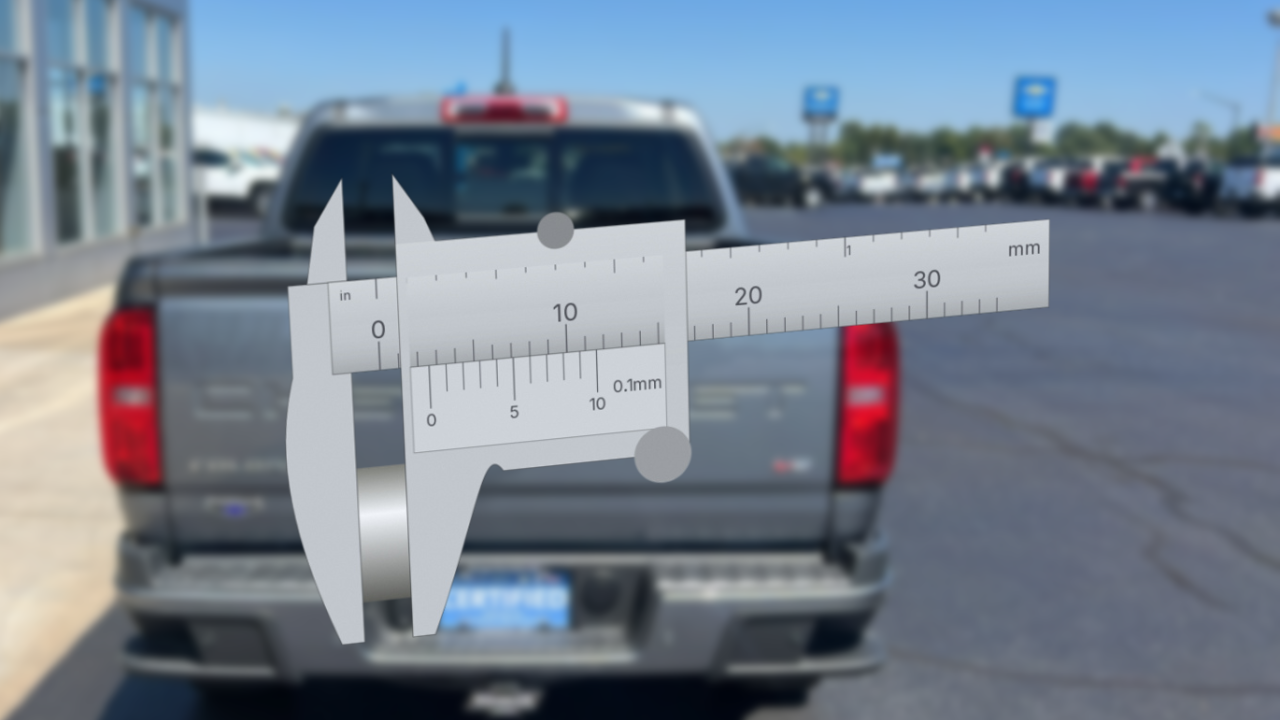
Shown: 2.6 mm
